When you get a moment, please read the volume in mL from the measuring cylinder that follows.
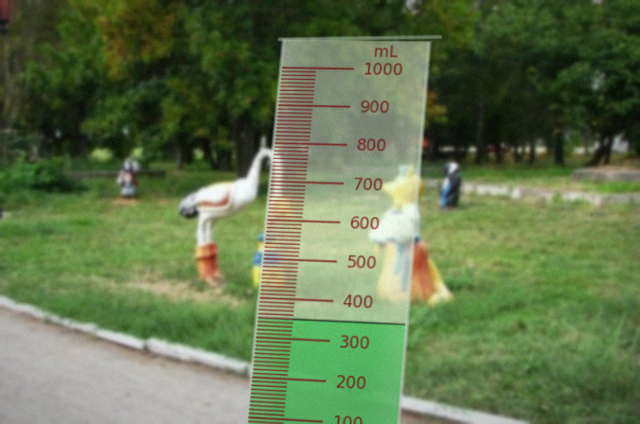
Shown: 350 mL
